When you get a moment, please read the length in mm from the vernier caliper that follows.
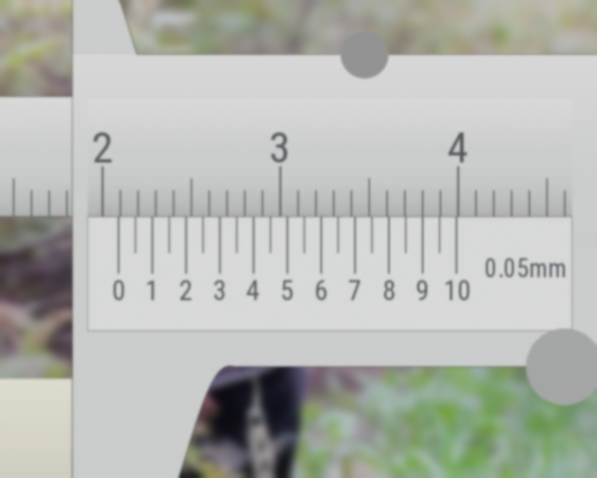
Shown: 20.9 mm
